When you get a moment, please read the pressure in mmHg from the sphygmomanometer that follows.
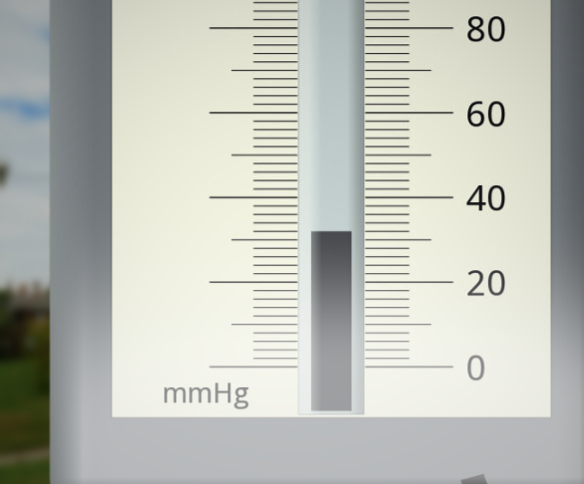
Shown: 32 mmHg
